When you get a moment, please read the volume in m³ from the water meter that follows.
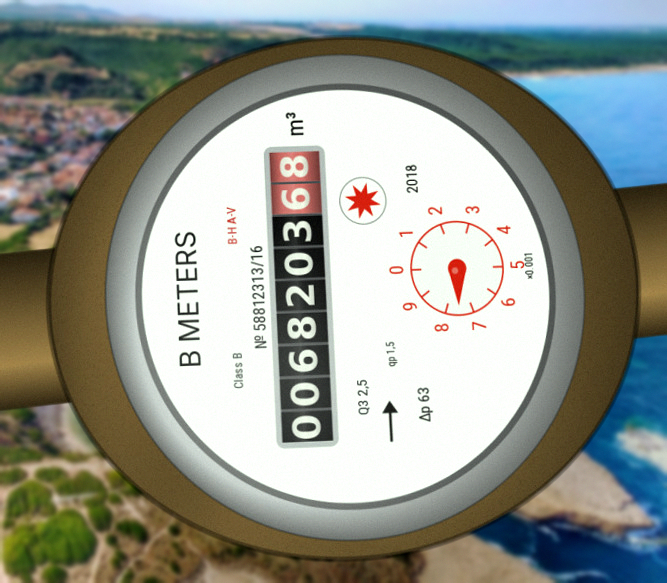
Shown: 68203.687 m³
